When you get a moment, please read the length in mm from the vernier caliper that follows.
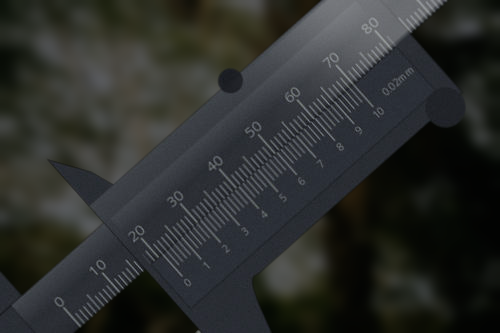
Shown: 21.0 mm
